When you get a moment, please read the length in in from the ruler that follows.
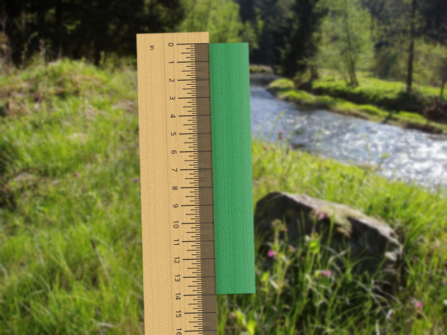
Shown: 14 in
